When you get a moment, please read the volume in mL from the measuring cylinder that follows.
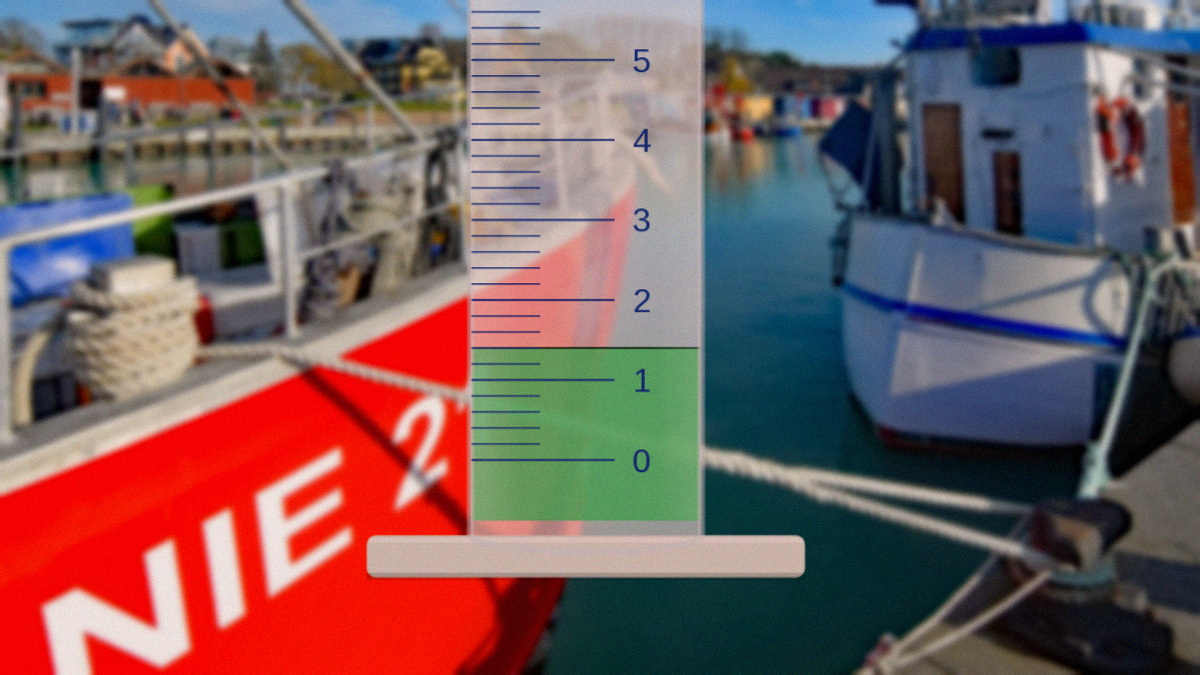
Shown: 1.4 mL
